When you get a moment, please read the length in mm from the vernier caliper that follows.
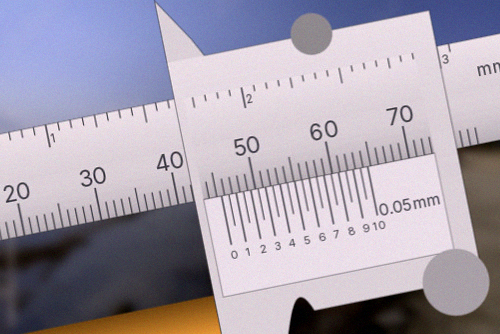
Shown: 45.6 mm
